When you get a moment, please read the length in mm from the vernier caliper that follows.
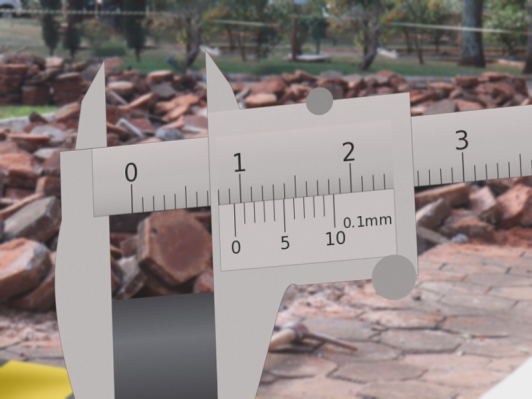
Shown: 9.4 mm
